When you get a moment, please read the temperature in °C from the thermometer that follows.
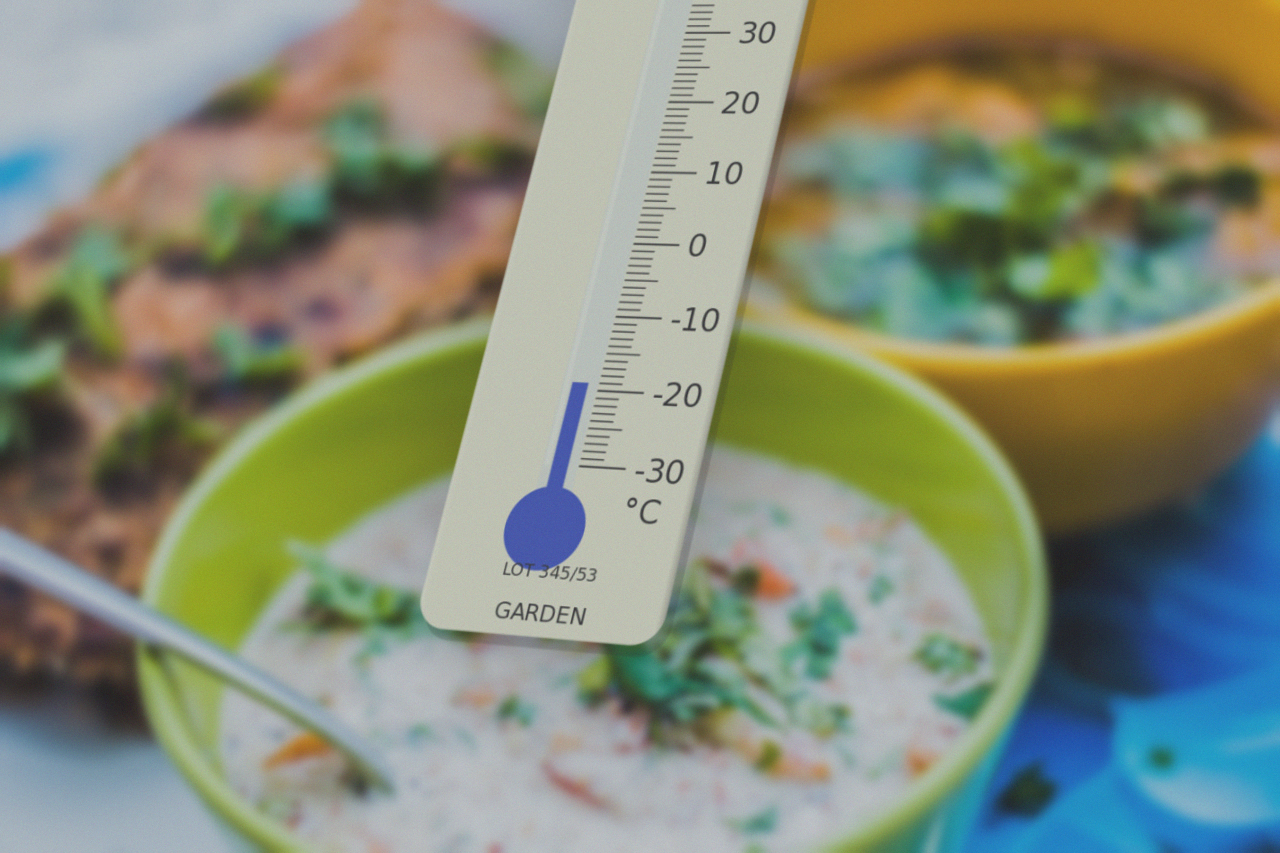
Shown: -19 °C
